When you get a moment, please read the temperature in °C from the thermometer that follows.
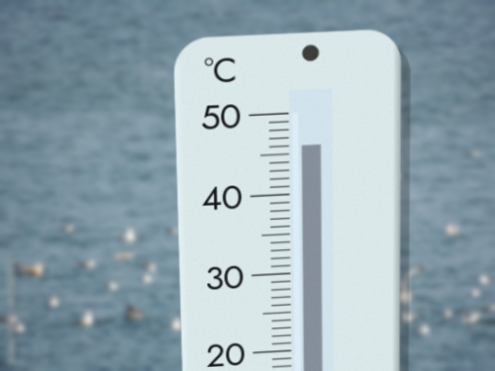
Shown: 46 °C
